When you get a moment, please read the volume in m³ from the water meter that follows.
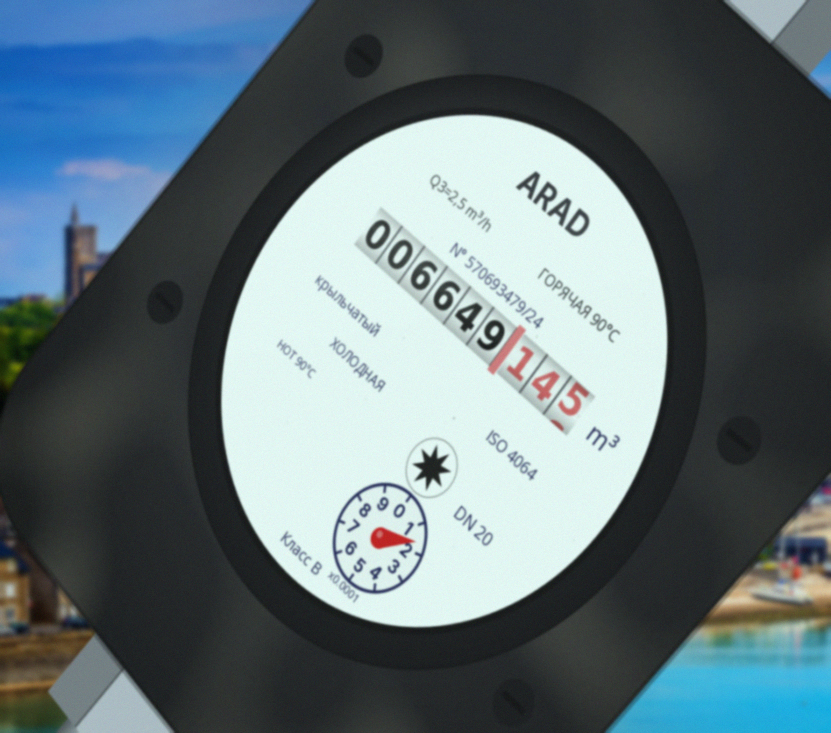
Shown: 6649.1451 m³
